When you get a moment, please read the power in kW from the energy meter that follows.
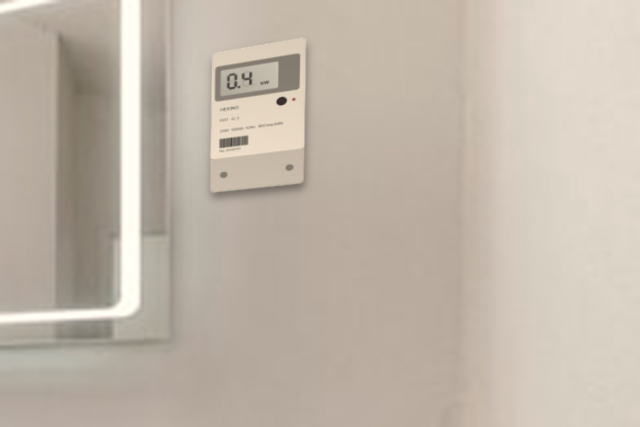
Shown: 0.4 kW
